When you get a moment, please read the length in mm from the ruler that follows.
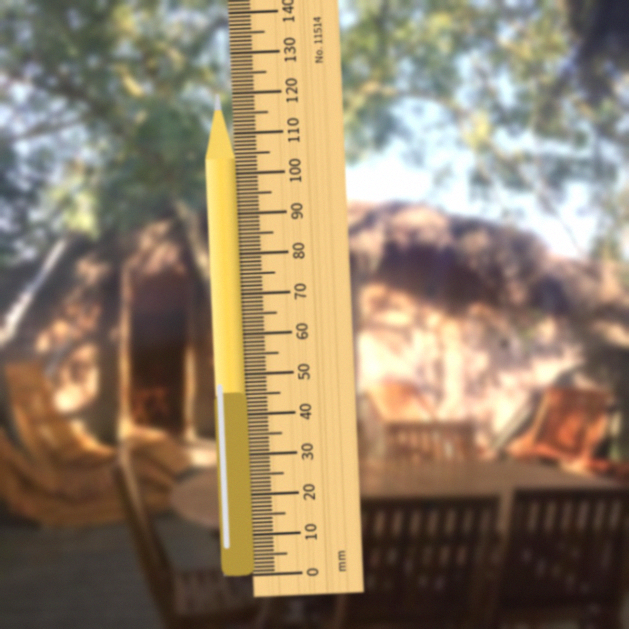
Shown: 120 mm
